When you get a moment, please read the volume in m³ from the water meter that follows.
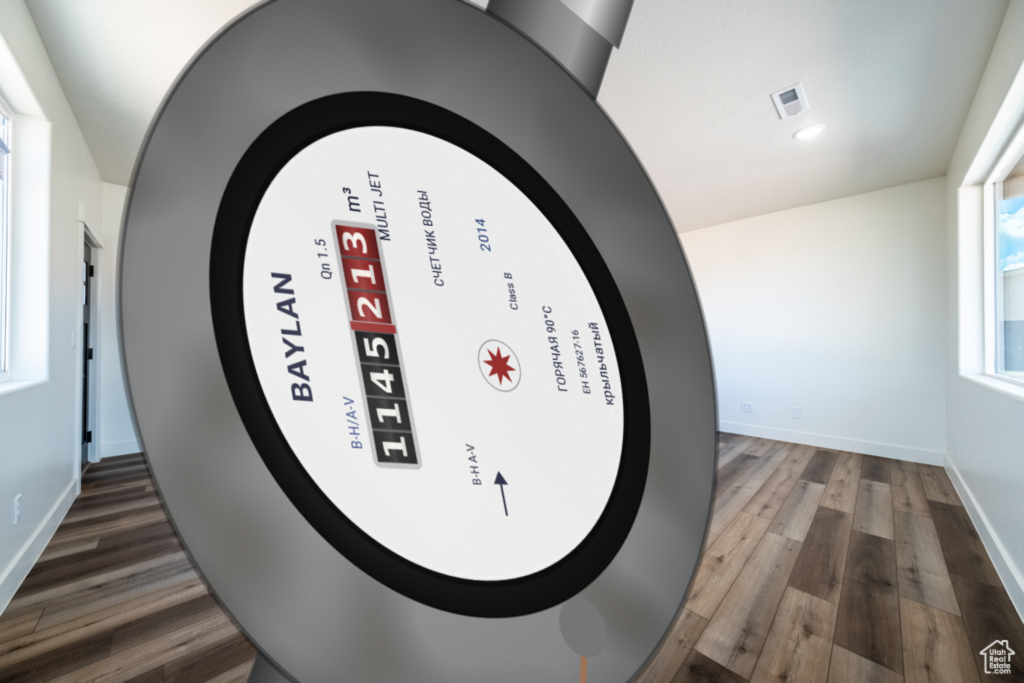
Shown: 1145.213 m³
